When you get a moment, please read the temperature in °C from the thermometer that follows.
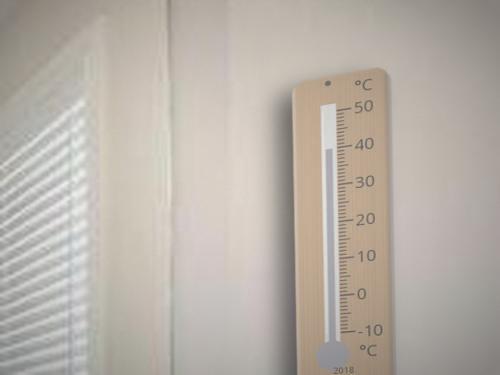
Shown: 40 °C
